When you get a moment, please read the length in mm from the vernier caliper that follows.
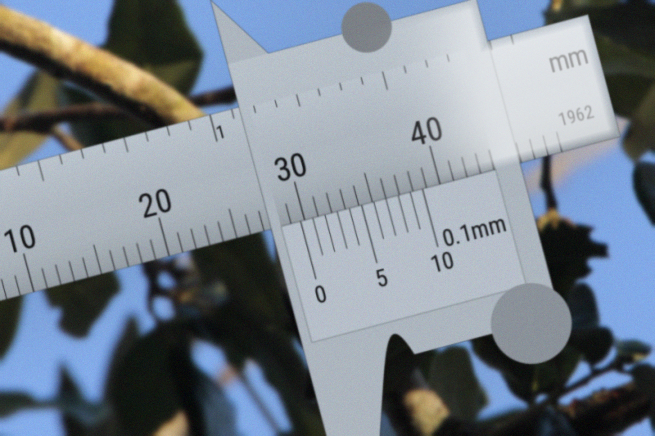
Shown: 29.7 mm
